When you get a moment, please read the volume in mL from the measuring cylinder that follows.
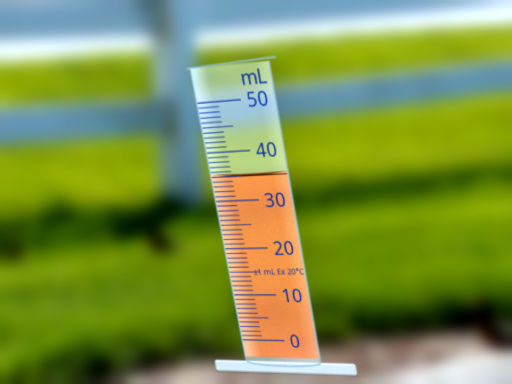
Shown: 35 mL
